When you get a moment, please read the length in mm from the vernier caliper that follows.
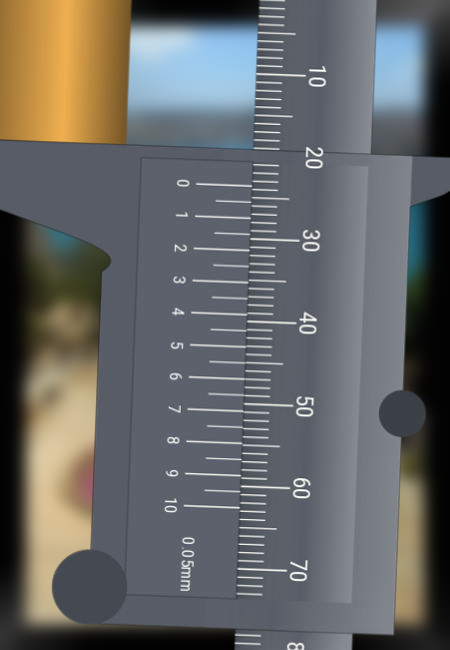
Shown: 23.6 mm
